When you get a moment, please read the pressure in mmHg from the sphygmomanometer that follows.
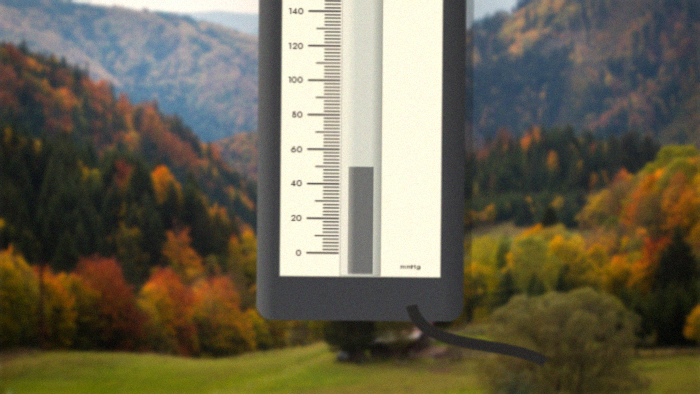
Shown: 50 mmHg
